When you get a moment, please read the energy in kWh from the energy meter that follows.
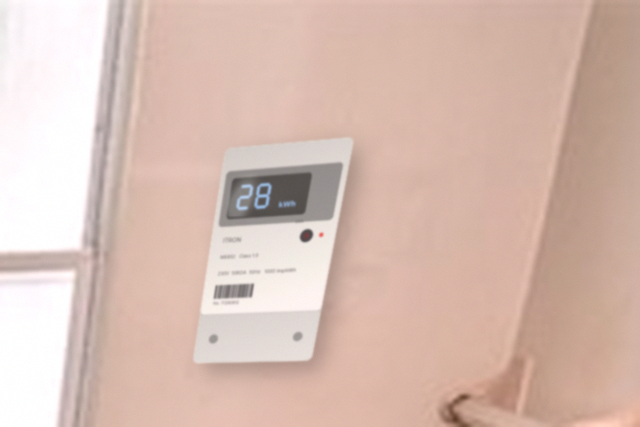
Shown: 28 kWh
